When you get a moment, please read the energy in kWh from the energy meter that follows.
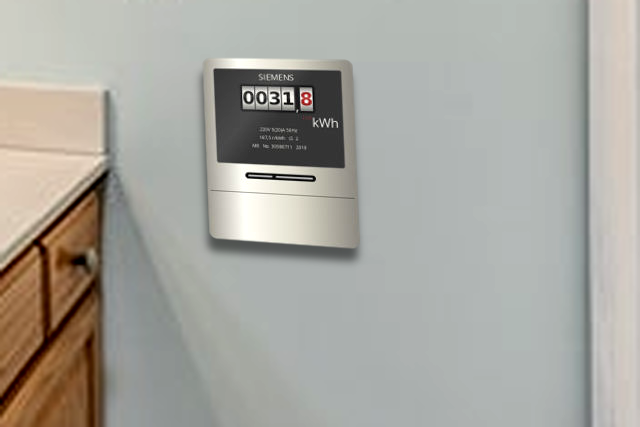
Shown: 31.8 kWh
